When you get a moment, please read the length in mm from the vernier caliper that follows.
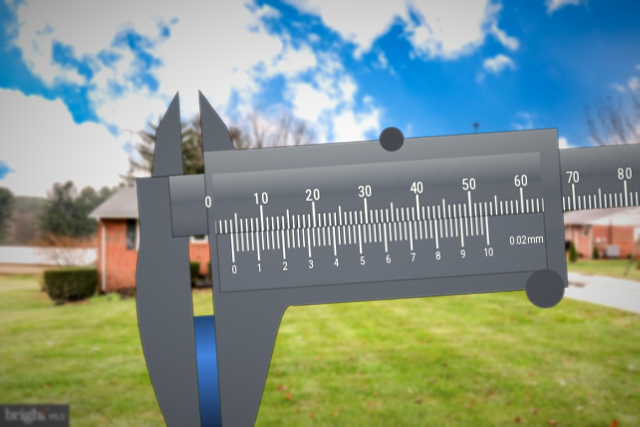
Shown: 4.0 mm
